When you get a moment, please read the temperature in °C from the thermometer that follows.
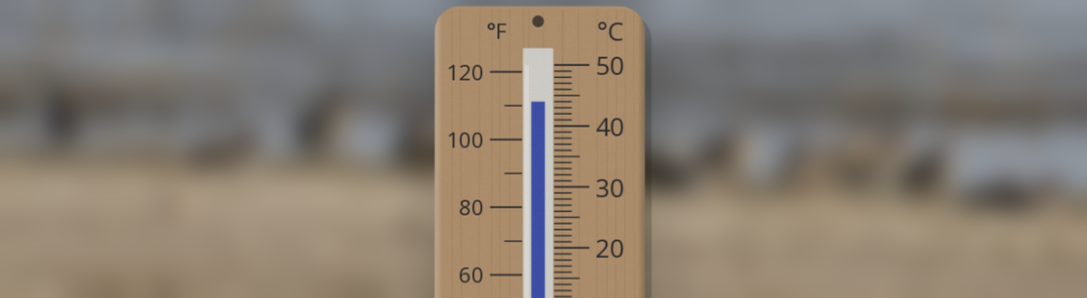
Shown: 44 °C
